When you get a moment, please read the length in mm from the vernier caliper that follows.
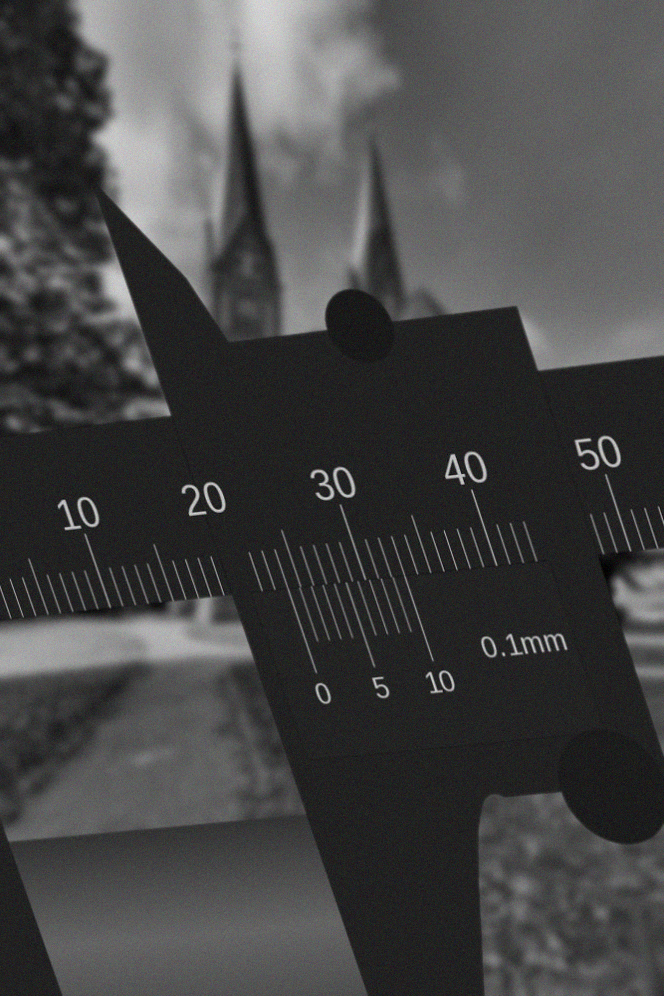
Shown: 24.0 mm
